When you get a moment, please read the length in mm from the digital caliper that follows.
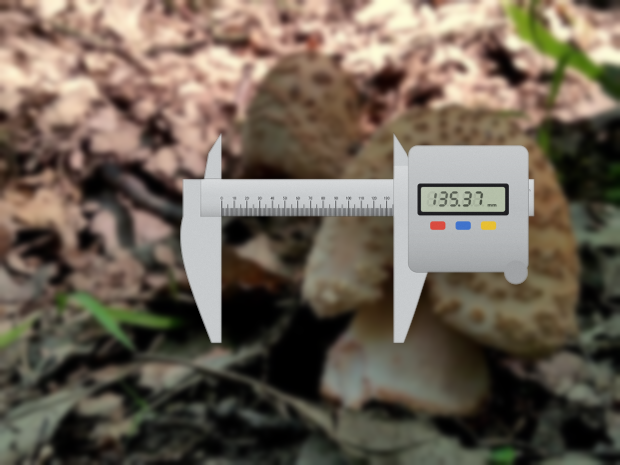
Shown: 135.37 mm
